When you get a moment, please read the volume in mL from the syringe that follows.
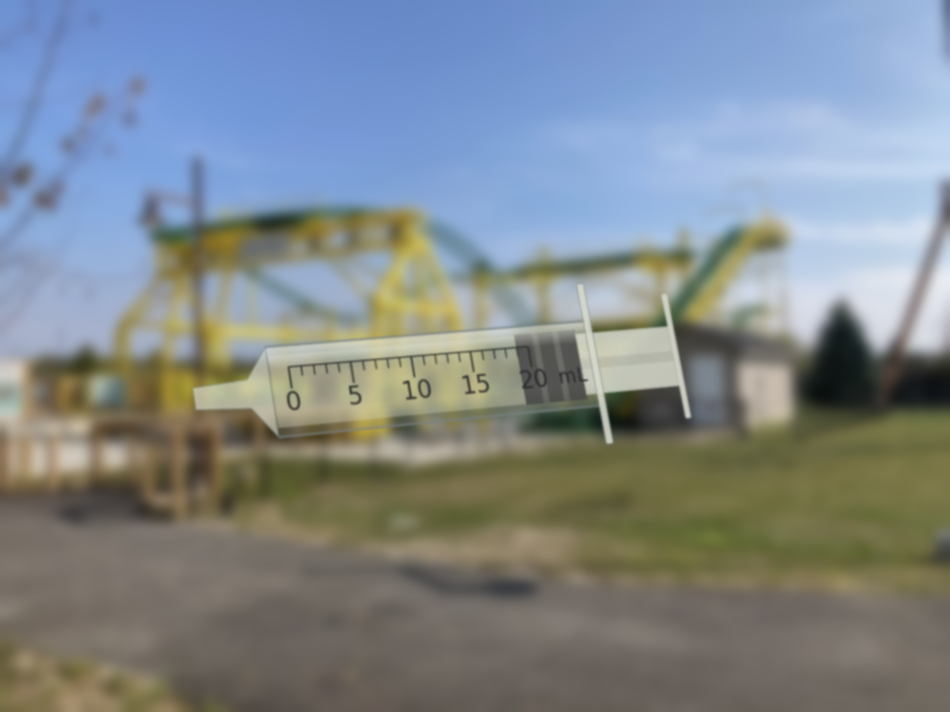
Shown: 19 mL
